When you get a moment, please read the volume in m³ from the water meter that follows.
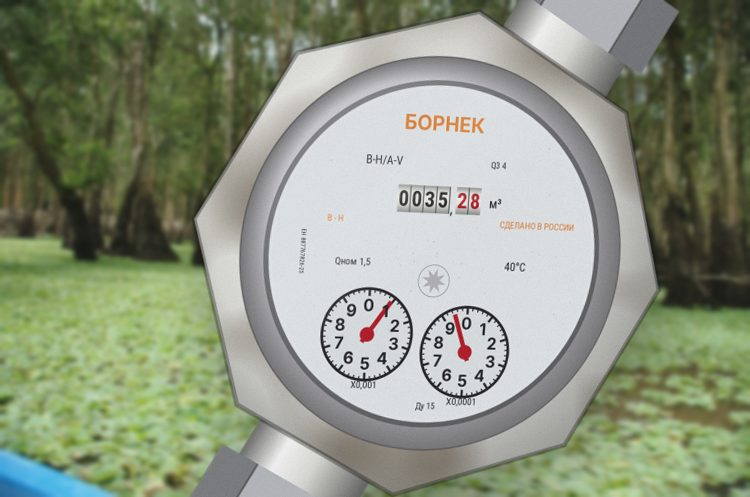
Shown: 35.2809 m³
